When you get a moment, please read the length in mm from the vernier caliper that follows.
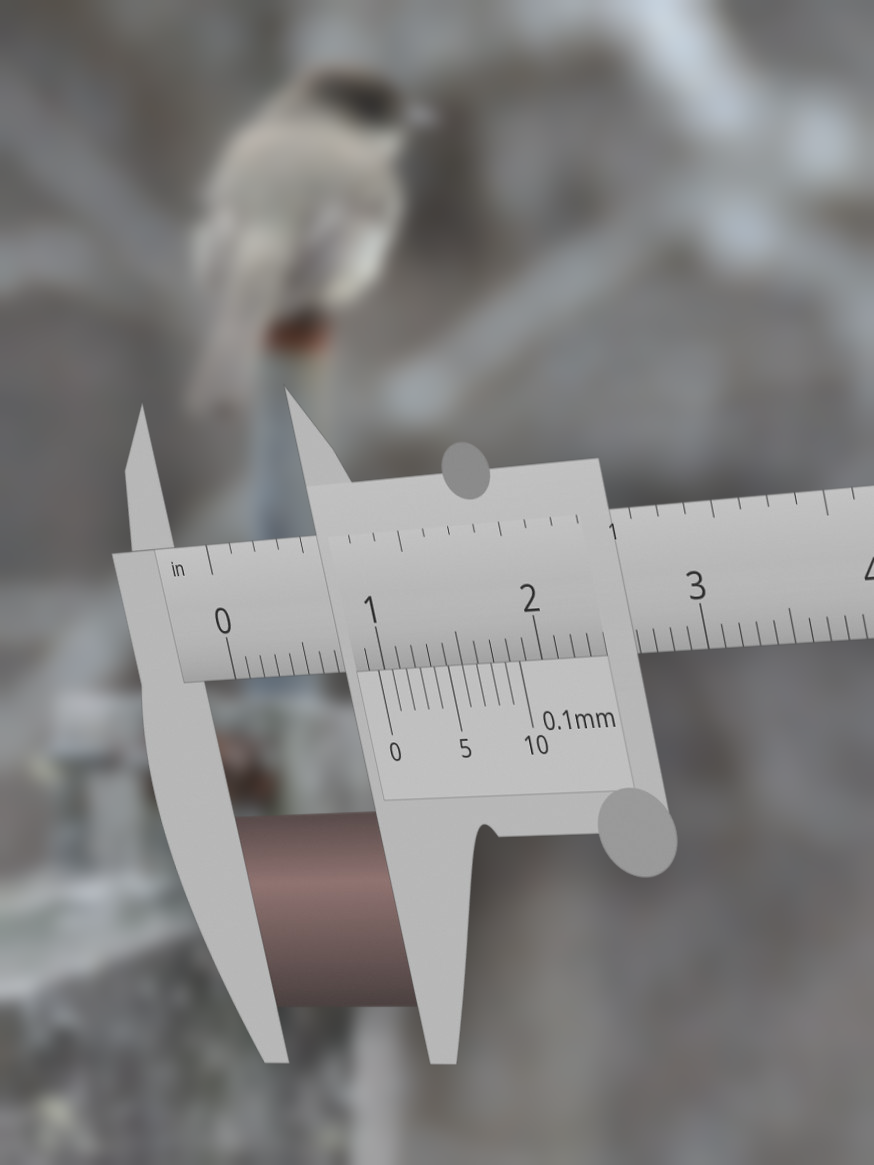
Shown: 9.6 mm
